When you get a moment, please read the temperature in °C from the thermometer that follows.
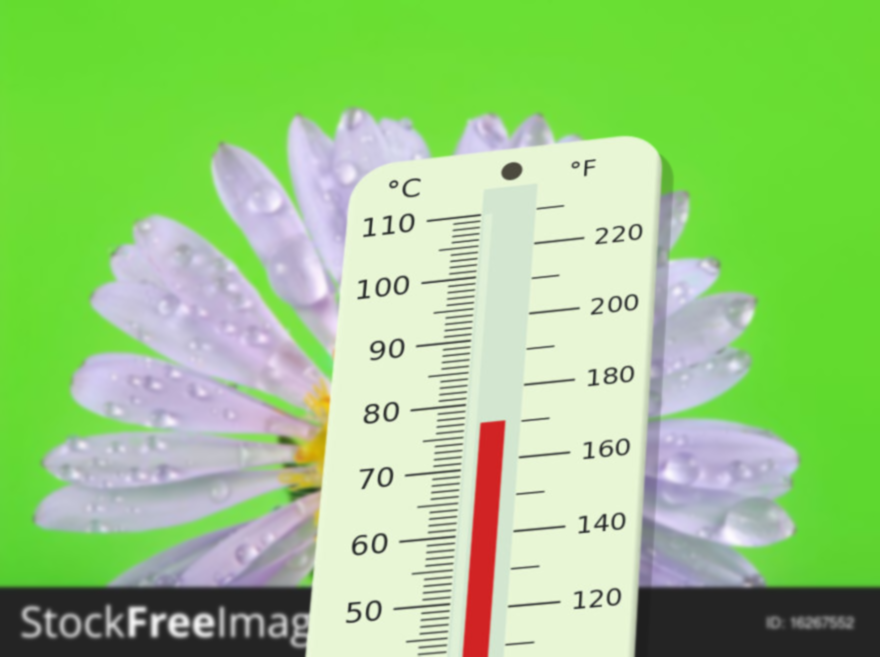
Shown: 77 °C
